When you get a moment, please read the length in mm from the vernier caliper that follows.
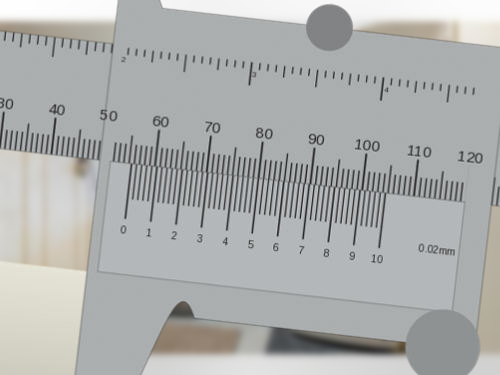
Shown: 55.5 mm
